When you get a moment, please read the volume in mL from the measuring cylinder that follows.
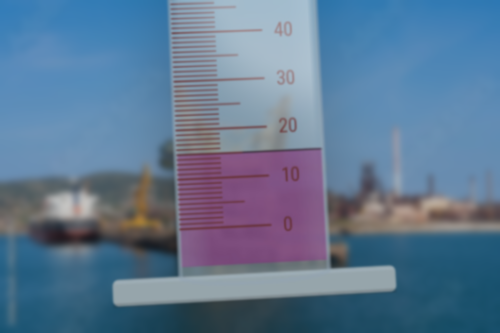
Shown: 15 mL
